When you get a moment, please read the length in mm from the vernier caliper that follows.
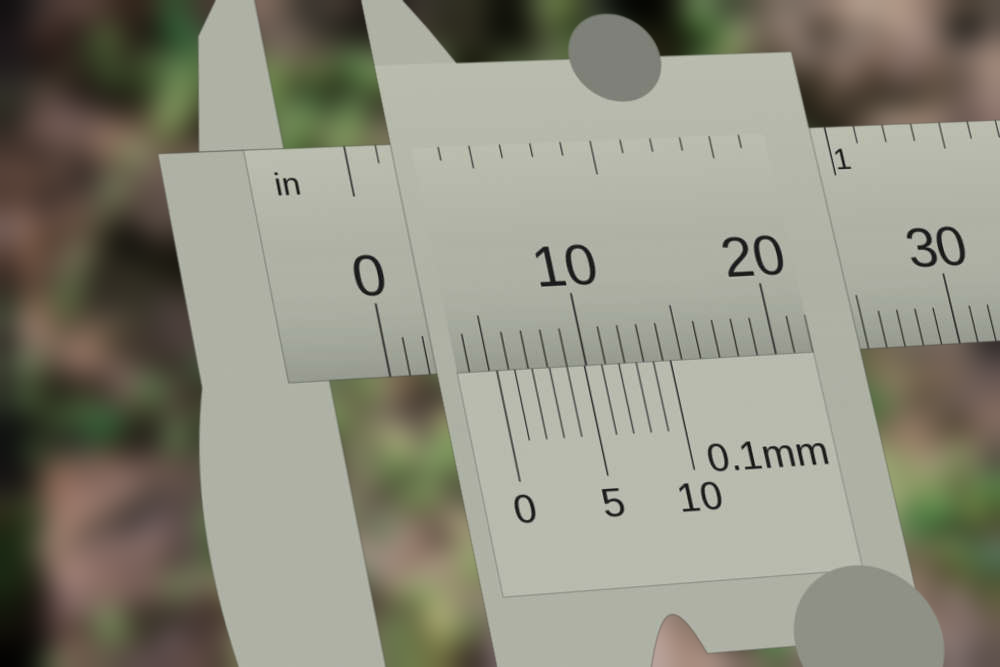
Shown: 5.4 mm
